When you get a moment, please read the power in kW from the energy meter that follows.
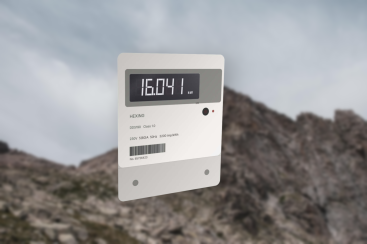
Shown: 16.041 kW
